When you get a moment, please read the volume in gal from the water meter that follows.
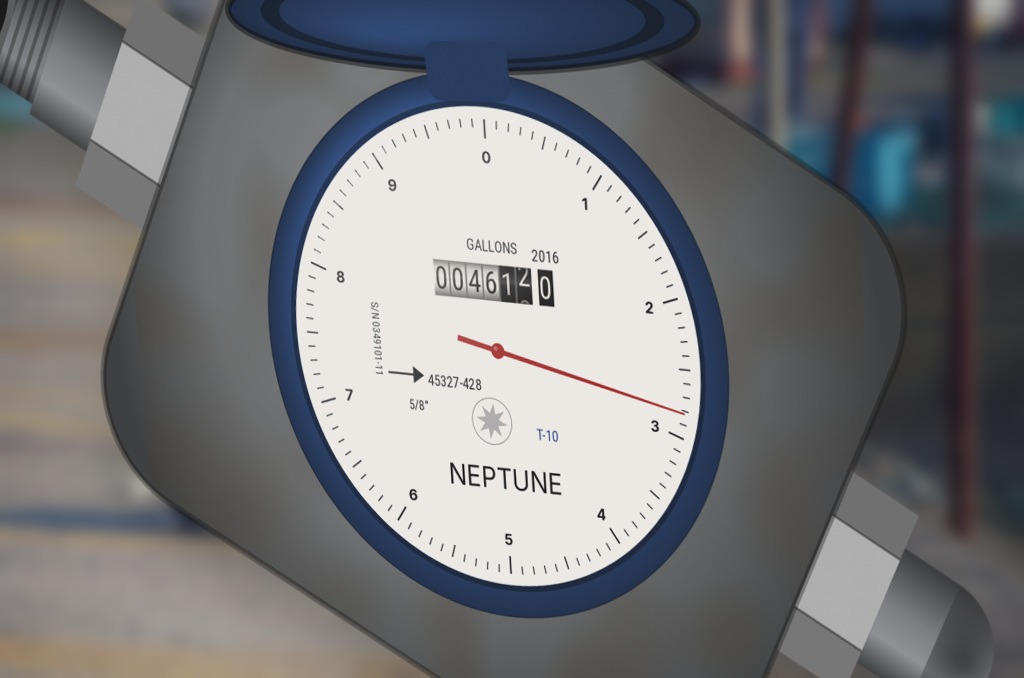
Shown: 46122.8 gal
